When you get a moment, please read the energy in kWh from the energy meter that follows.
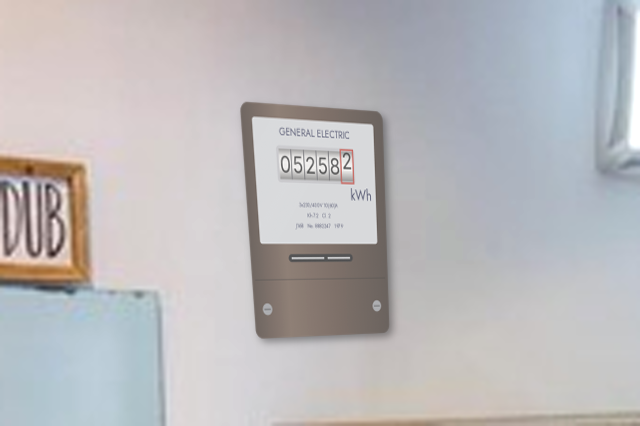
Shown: 5258.2 kWh
